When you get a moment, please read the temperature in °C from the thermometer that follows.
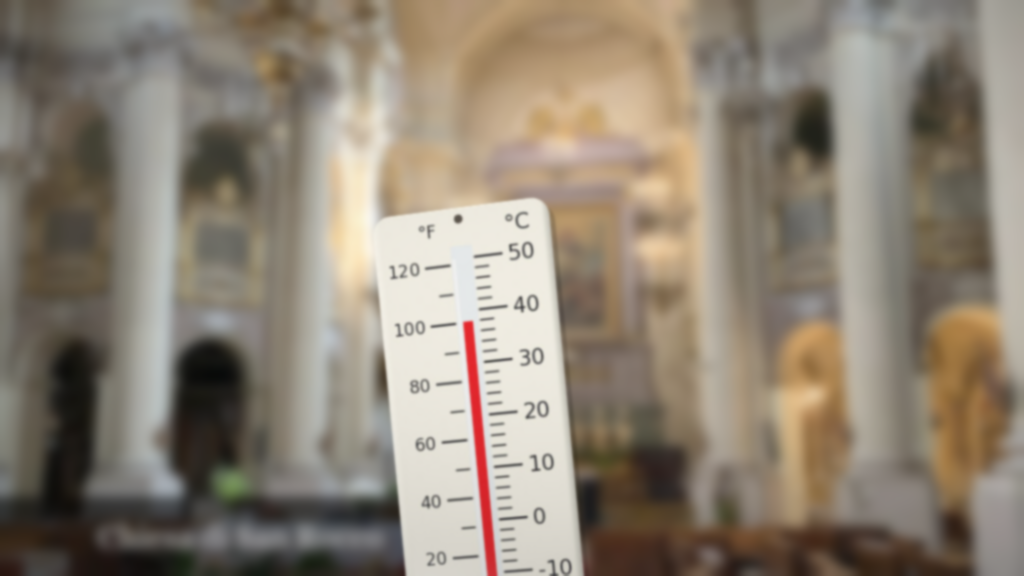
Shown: 38 °C
